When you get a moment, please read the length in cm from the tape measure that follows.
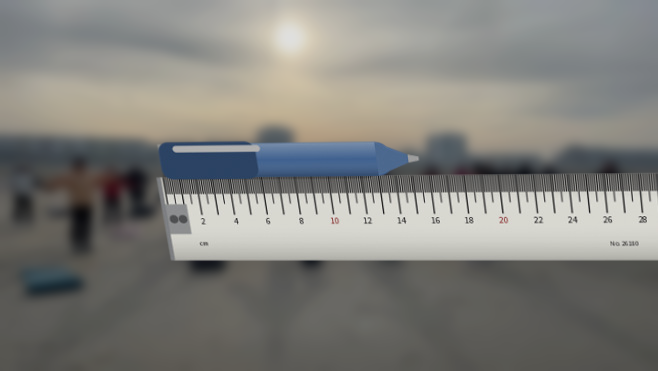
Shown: 15.5 cm
